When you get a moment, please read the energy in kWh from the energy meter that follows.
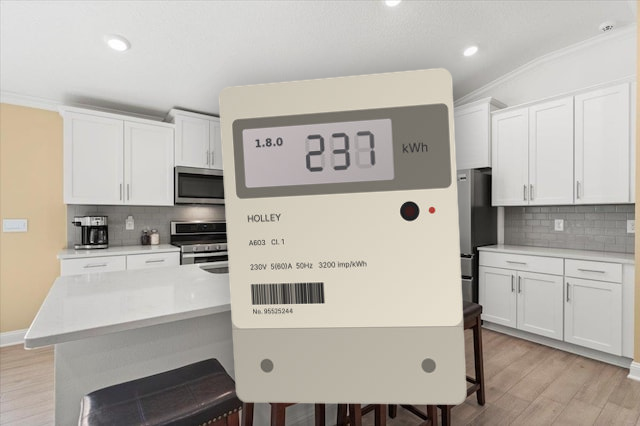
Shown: 237 kWh
